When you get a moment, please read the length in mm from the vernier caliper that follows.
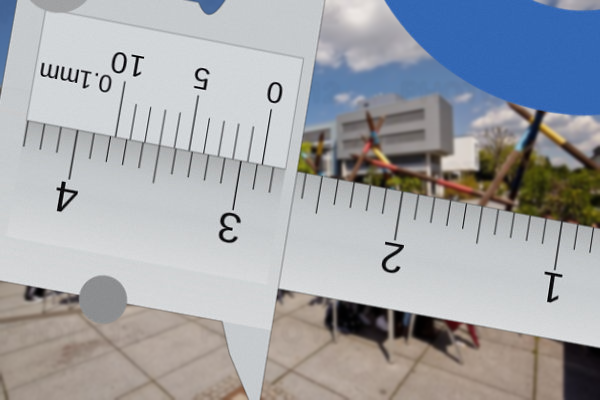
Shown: 28.7 mm
